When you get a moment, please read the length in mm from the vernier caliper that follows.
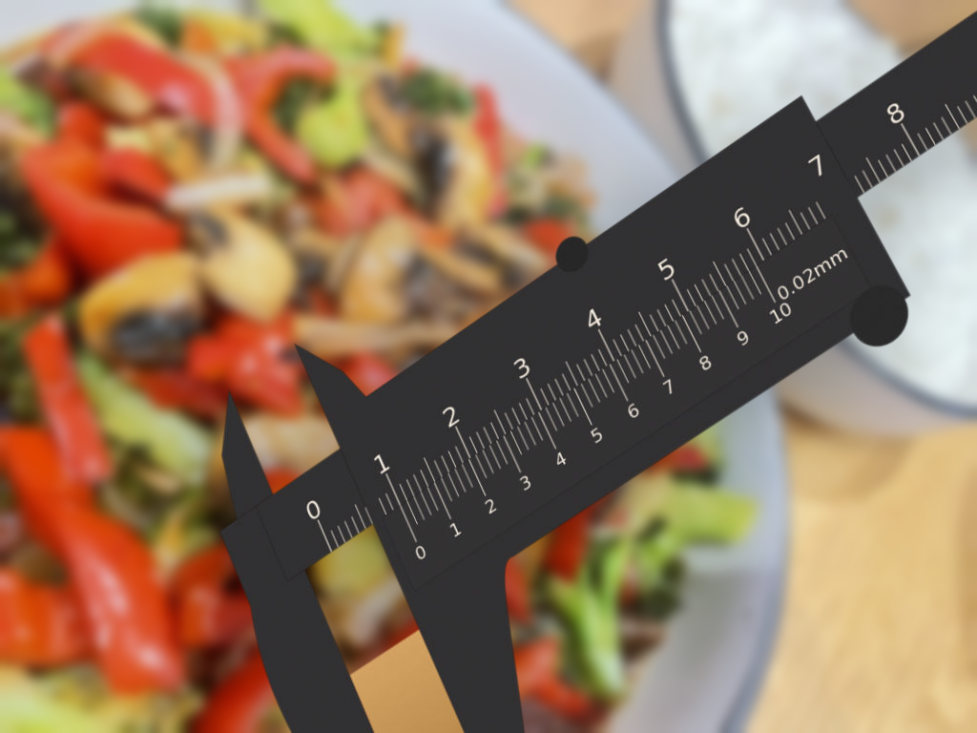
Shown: 10.0 mm
